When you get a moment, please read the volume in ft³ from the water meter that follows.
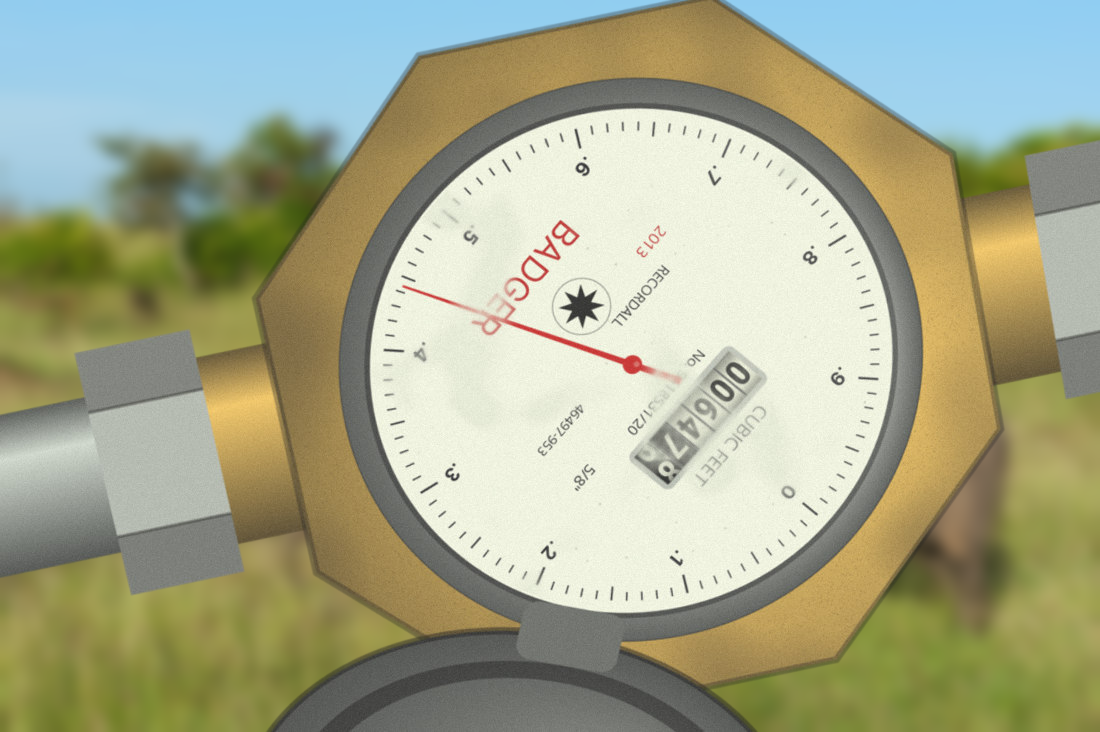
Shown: 6478.44 ft³
